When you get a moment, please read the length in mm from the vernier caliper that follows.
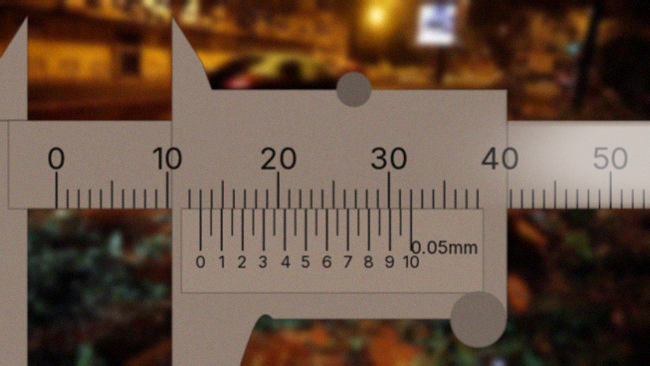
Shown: 13.0 mm
